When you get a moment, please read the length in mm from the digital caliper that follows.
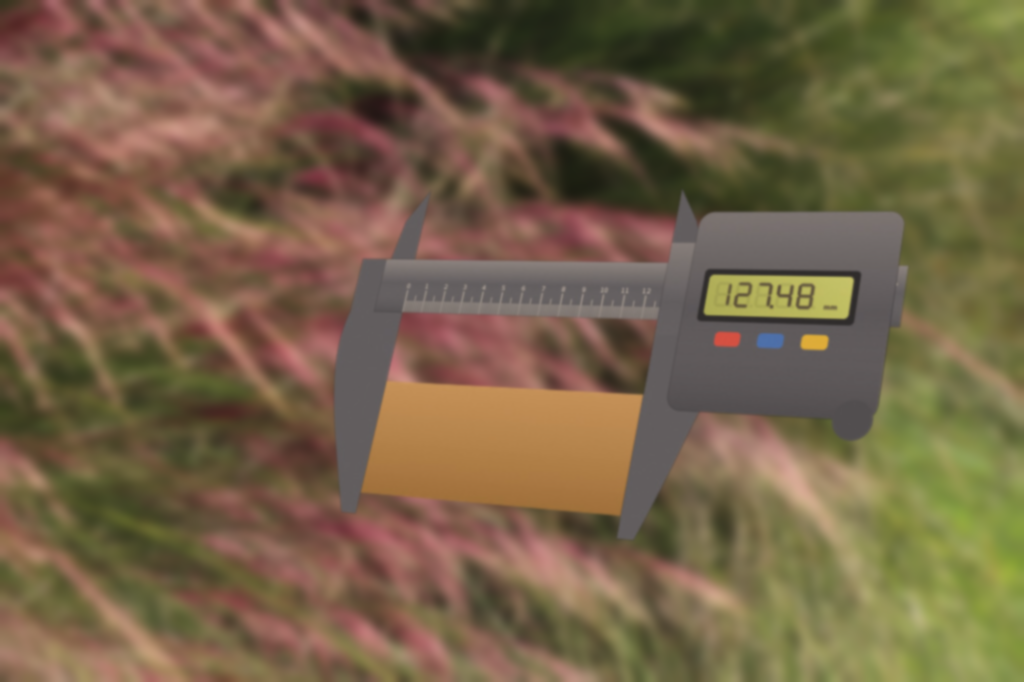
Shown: 127.48 mm
